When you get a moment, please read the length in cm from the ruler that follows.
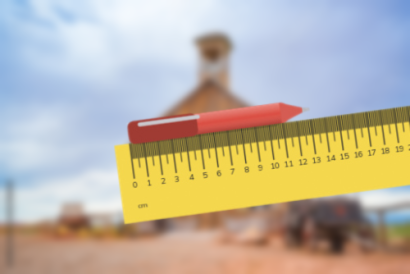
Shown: 13 cm
